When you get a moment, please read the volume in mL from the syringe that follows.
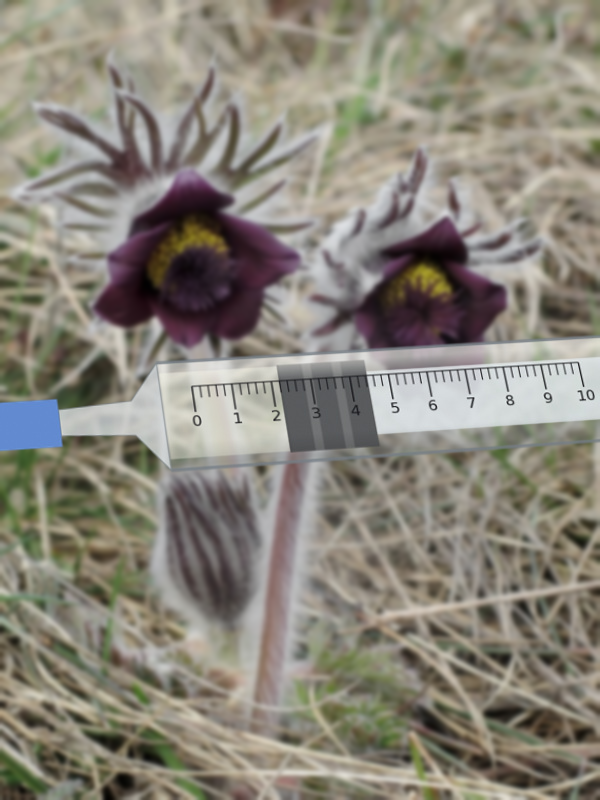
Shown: 2.2 mL
